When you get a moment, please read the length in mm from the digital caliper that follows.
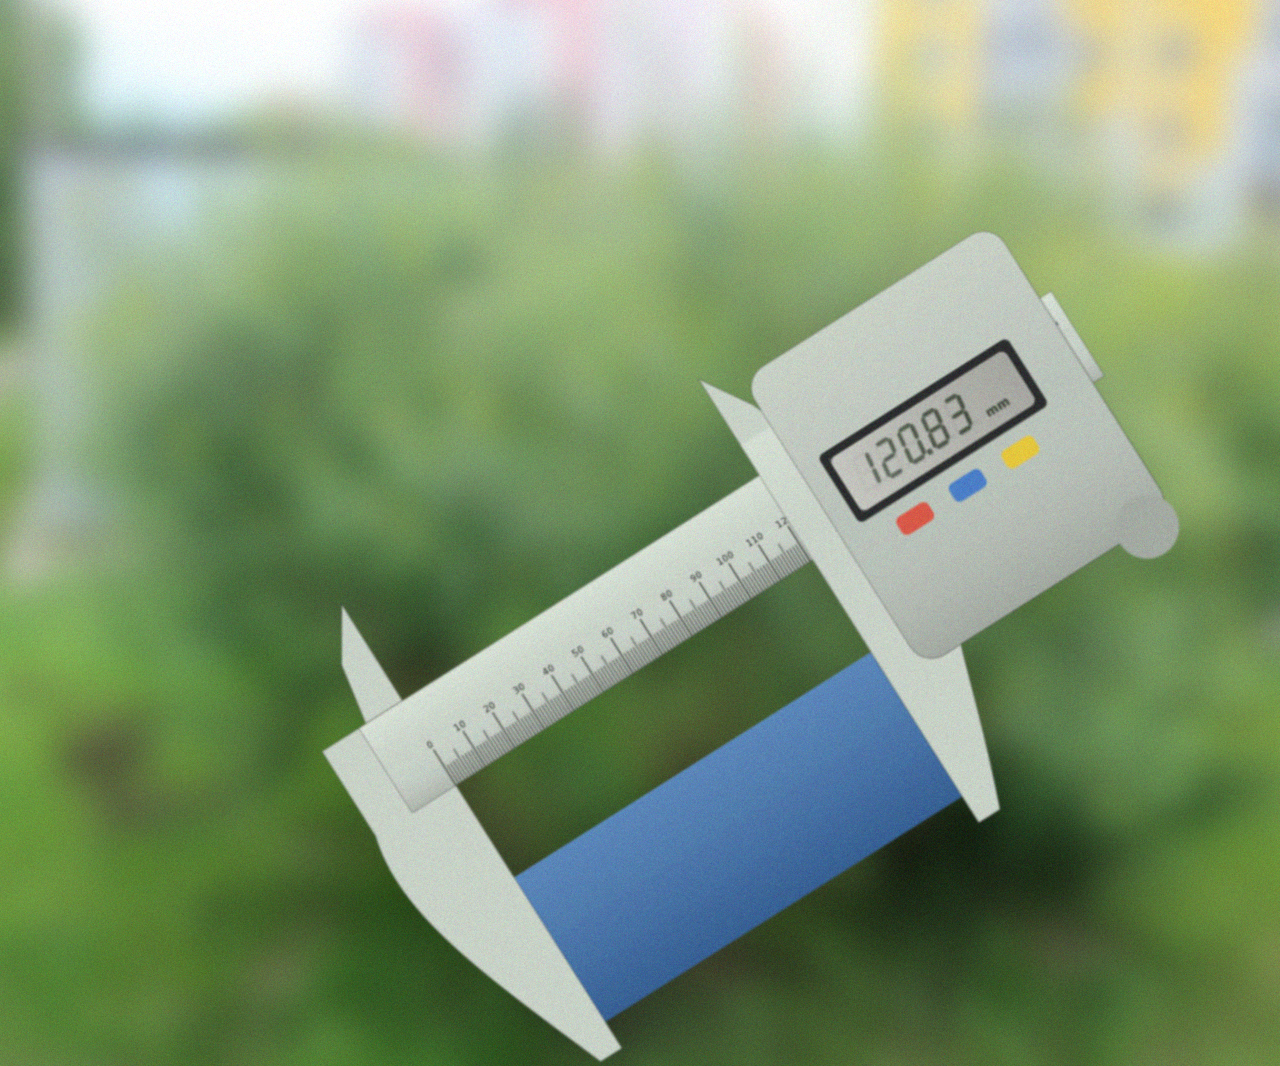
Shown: 120.83 mm
